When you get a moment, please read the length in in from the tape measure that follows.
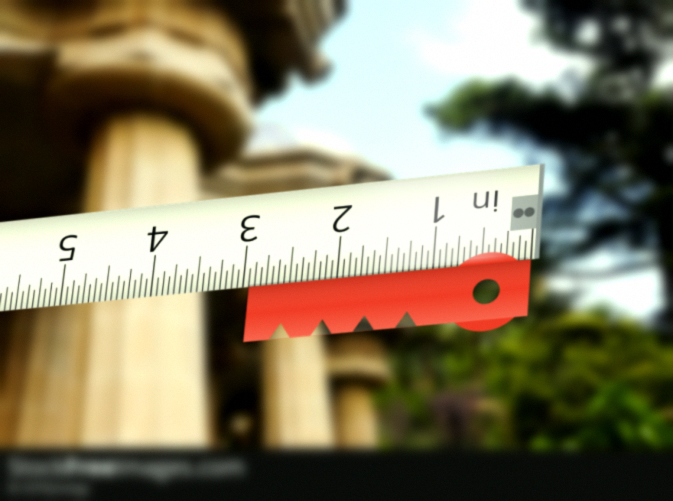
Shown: 2.9375 in
